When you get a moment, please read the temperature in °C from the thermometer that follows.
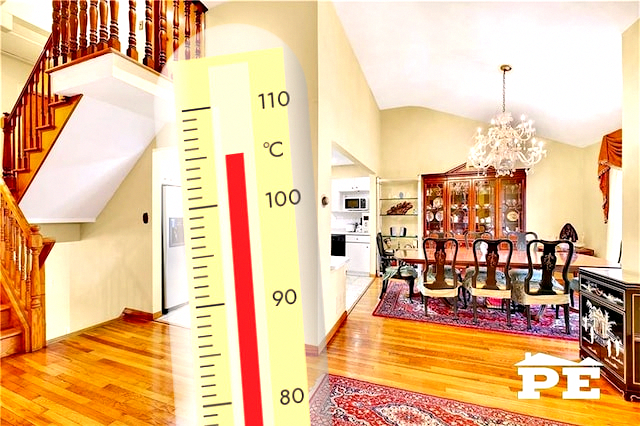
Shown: 105 °C
